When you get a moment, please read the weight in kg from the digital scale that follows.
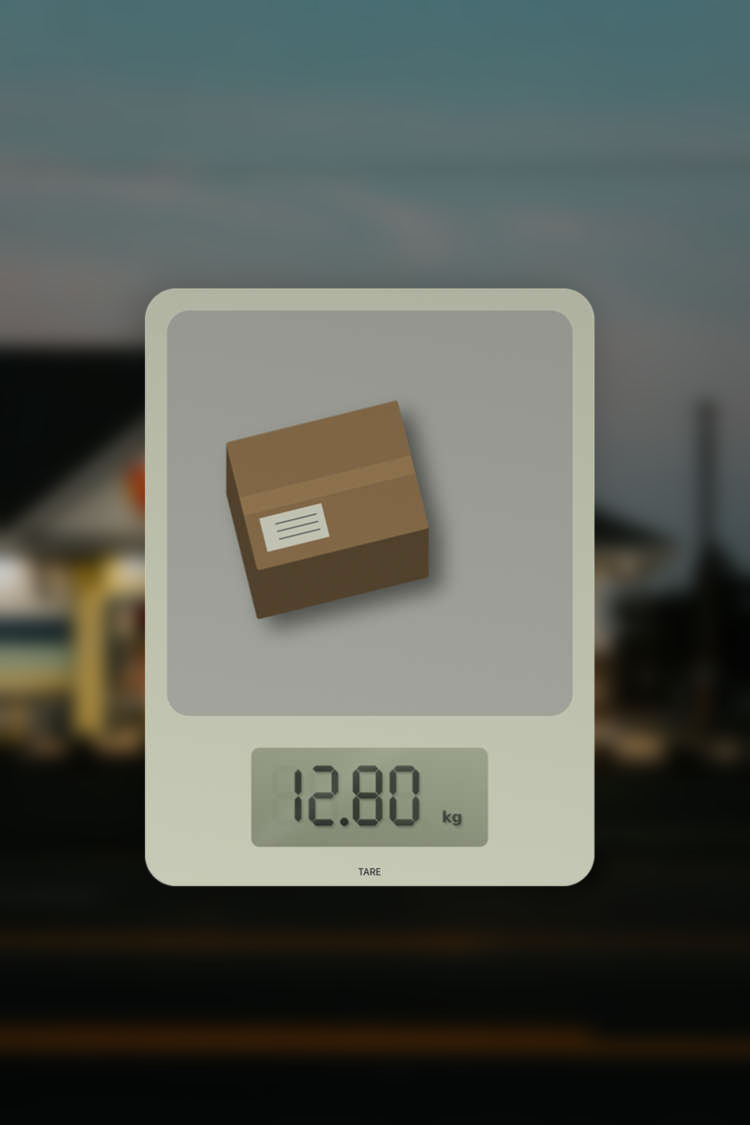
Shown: 12.80 kg
